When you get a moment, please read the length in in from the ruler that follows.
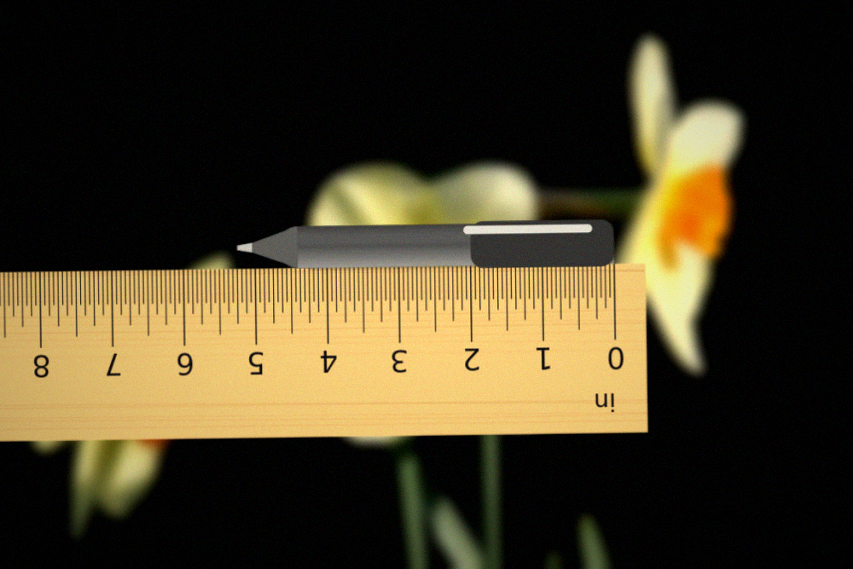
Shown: 5.25 in
